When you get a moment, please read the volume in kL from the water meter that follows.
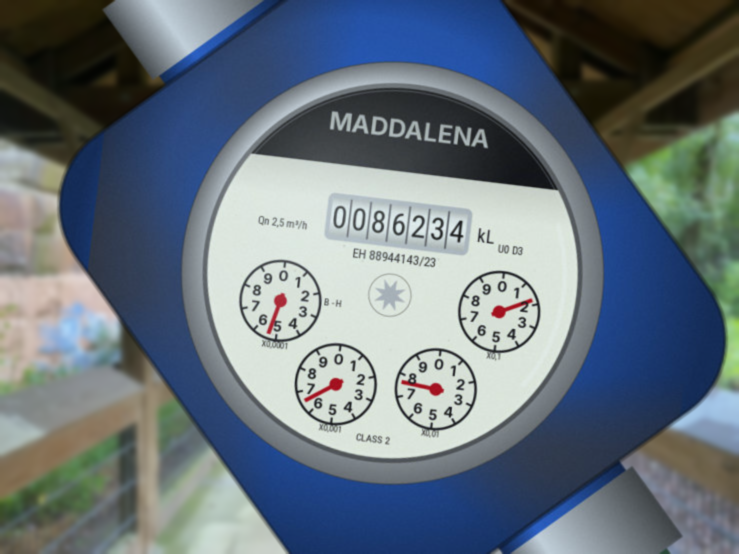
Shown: 86234.1765 kL
